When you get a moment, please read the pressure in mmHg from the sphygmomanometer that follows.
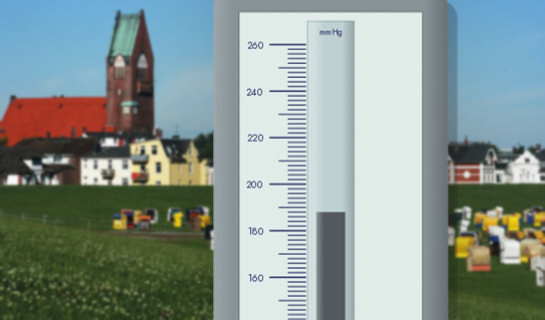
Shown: 188 mmHg
